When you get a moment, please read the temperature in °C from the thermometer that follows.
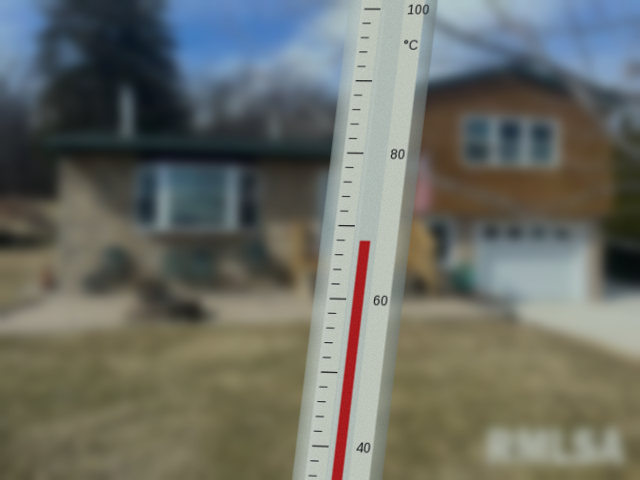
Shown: 68 °C
